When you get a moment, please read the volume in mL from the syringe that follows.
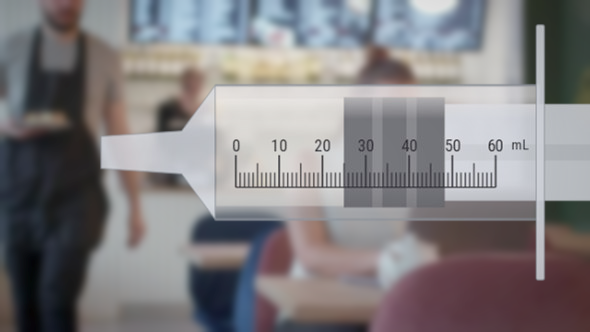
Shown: 25 mL
